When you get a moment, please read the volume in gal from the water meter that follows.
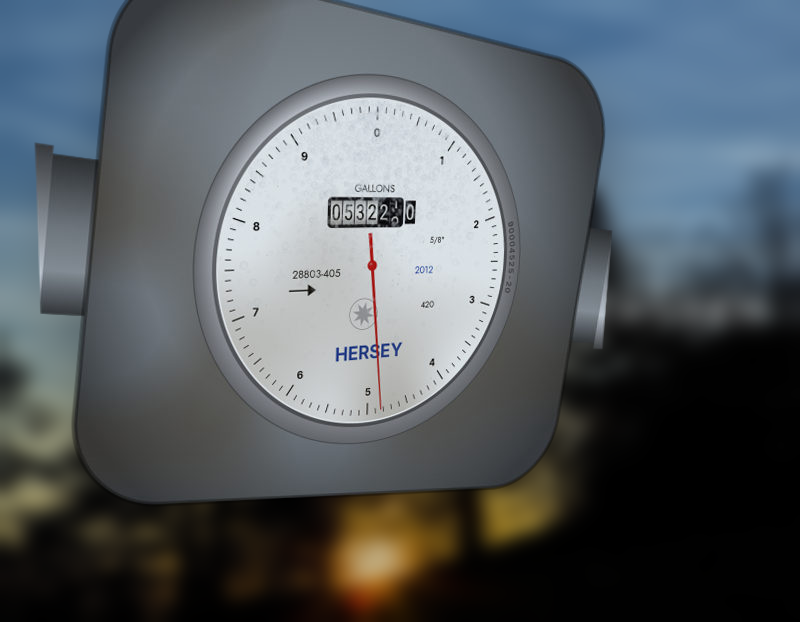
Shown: 532214.8 gal
